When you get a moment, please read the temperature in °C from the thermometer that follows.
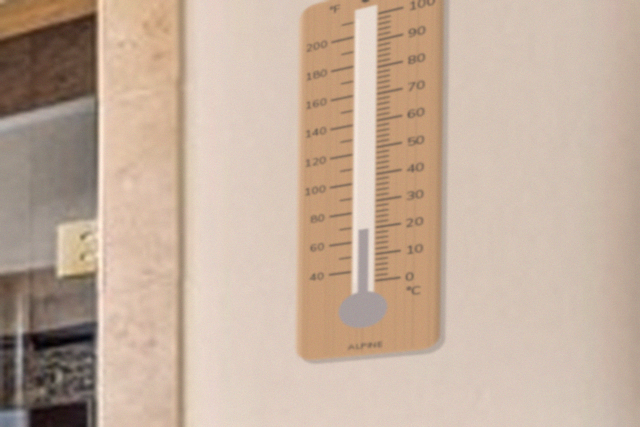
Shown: 20 °C
